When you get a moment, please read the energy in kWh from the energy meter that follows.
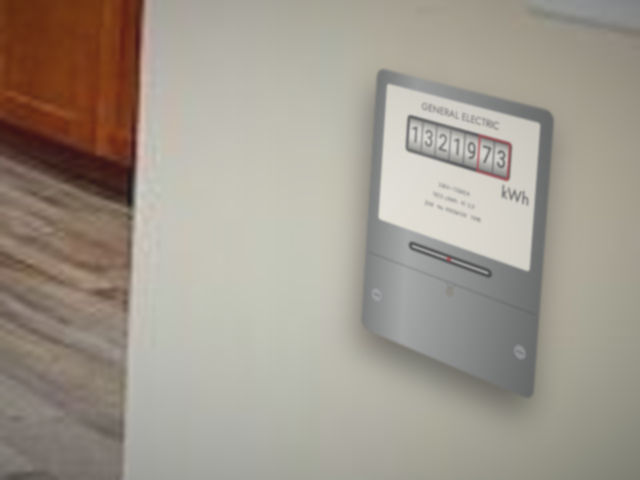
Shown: 13219.73 kWh
